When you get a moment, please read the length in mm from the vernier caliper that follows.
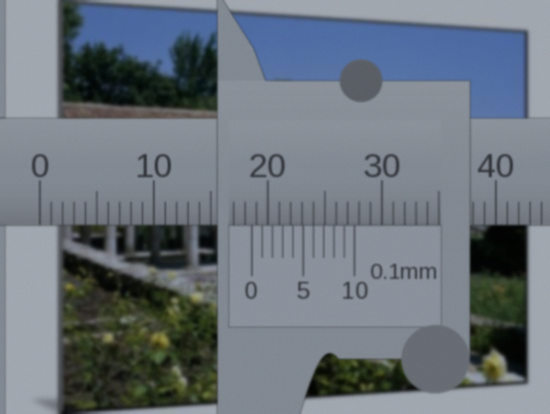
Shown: 18.6 mm
